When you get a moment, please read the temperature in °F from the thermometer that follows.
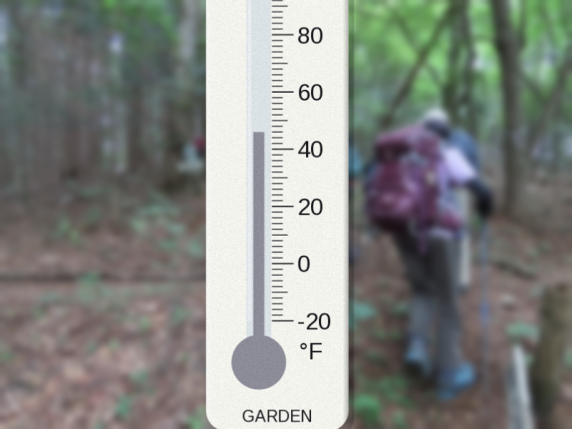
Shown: 46 °F
